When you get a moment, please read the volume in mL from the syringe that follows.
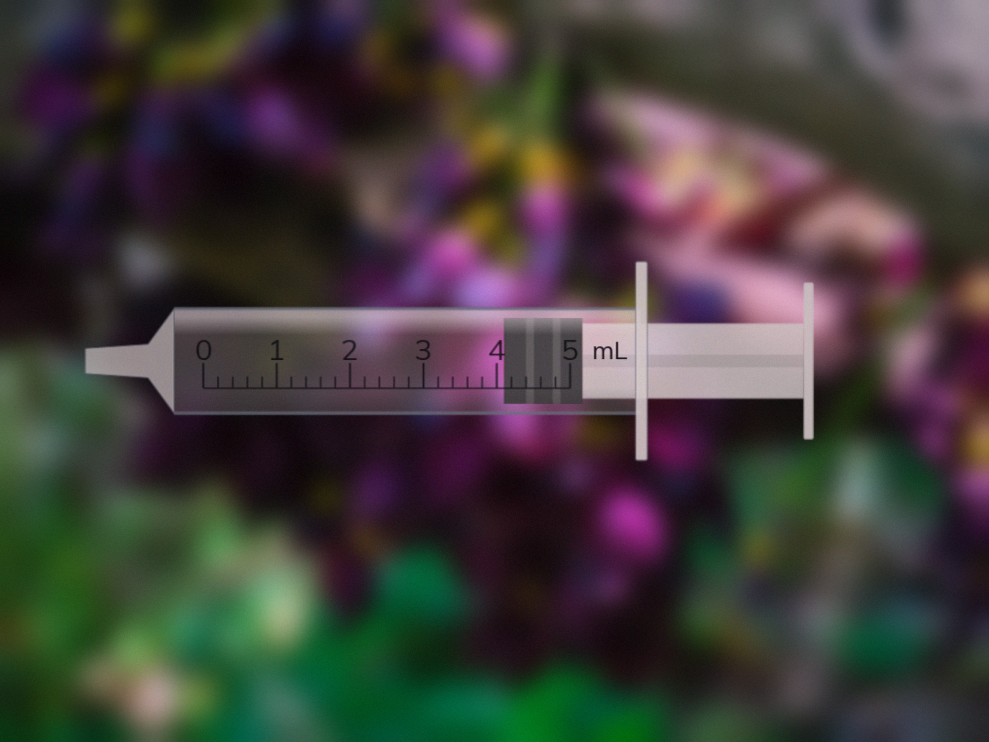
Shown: 4.1 mL
